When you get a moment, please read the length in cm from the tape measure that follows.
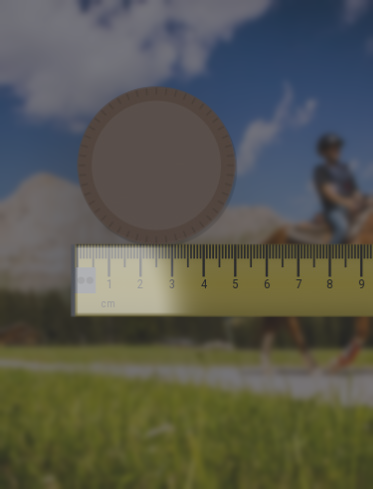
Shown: 5 cm
